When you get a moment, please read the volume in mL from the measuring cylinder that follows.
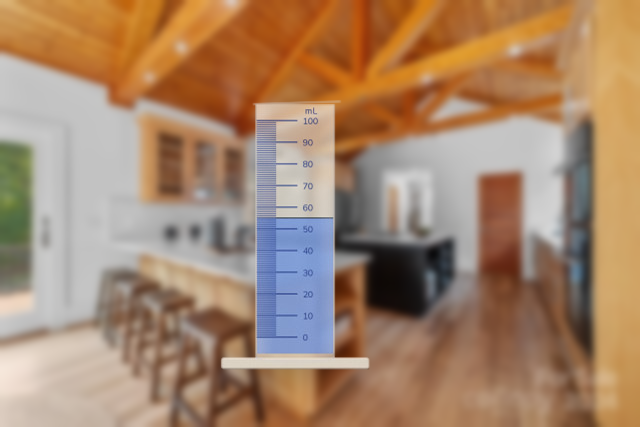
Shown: 55 mL
